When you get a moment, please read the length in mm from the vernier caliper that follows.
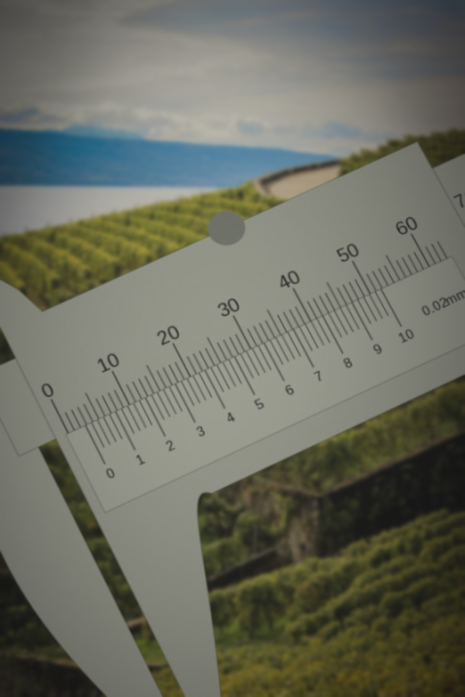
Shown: 2.8 mm
